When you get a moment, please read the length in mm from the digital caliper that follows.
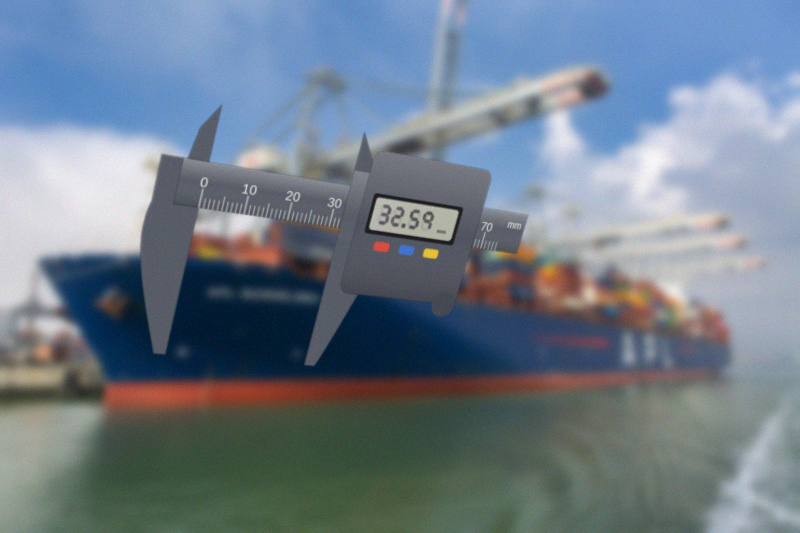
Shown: 32.59 mm
